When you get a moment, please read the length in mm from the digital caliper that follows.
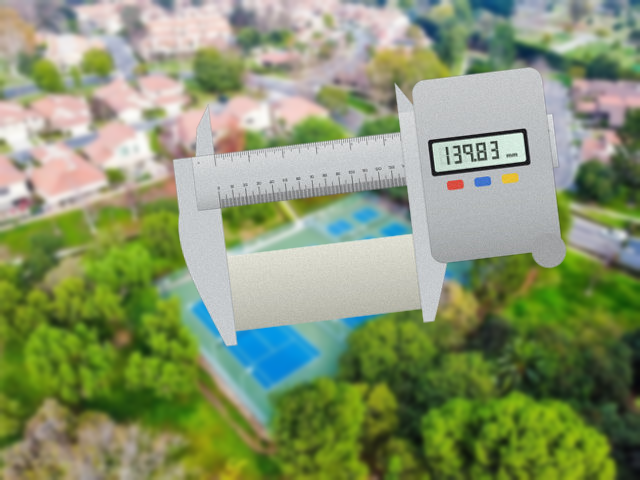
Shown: 139.83 mm
